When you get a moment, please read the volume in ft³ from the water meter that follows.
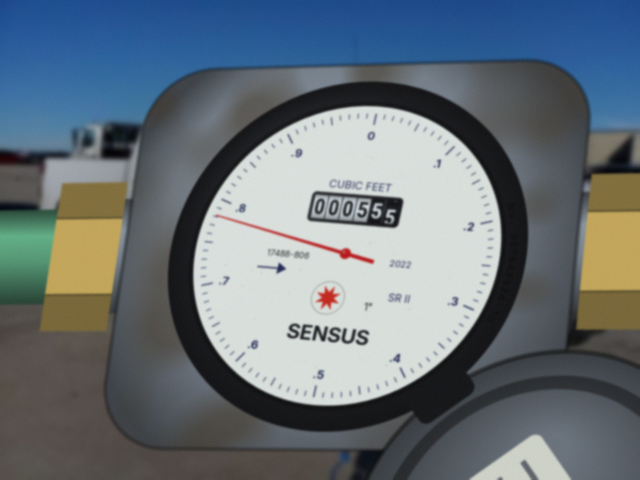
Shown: 554.78 ft³
